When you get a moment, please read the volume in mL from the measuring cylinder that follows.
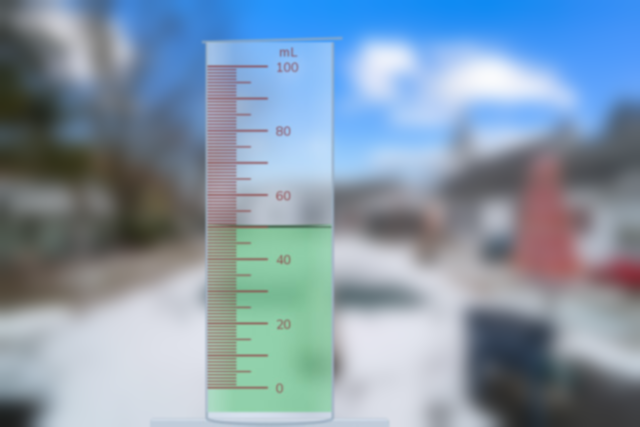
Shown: 50 mL
